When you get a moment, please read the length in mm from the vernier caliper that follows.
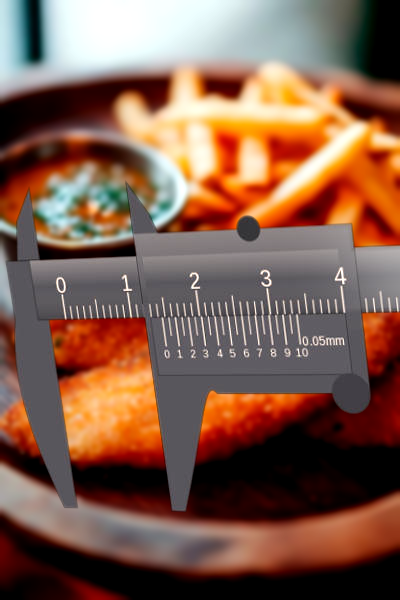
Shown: 14.6 mm
